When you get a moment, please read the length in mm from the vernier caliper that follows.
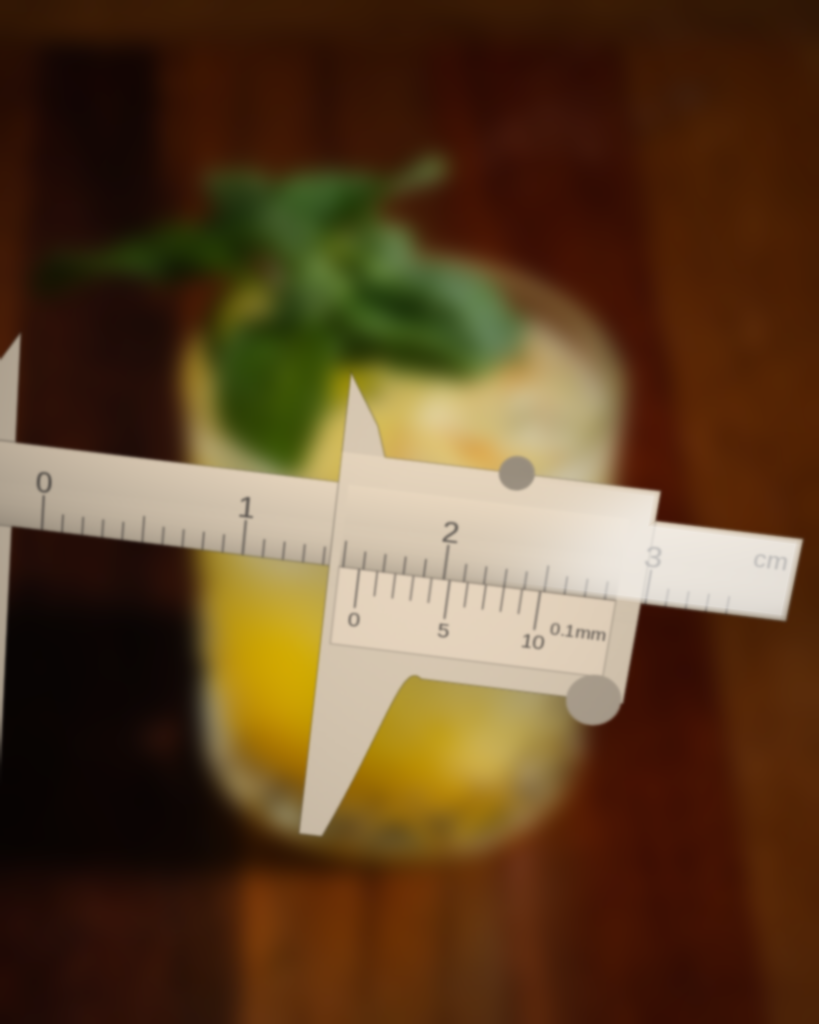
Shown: 15.8 mm
